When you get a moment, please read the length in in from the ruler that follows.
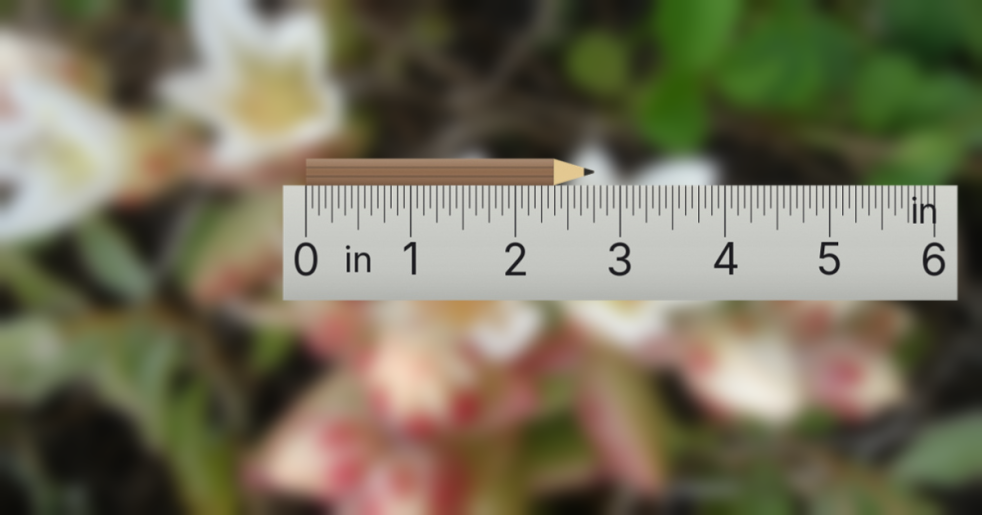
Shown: 2.75 in
